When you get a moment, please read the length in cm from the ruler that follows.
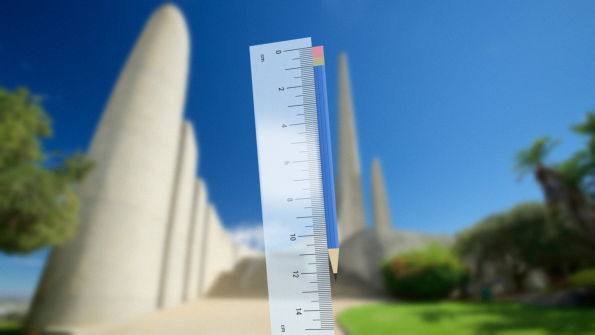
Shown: 12.5 cm
